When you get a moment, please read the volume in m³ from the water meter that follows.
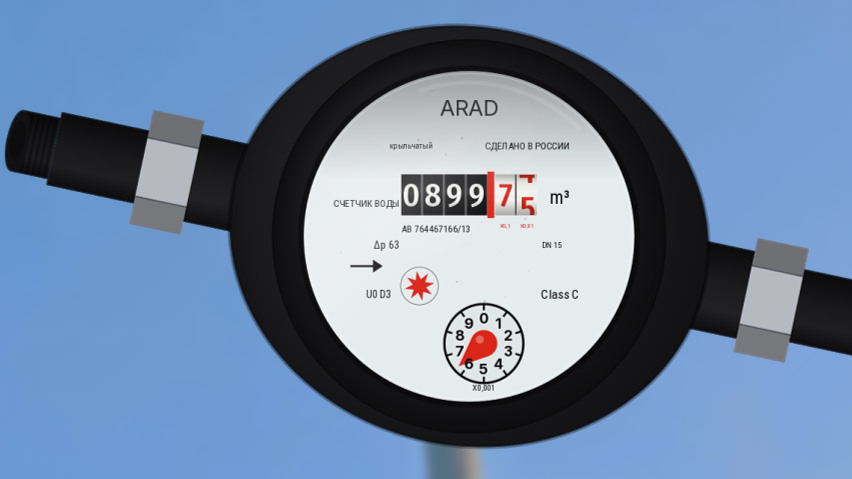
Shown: 899.746 m³
